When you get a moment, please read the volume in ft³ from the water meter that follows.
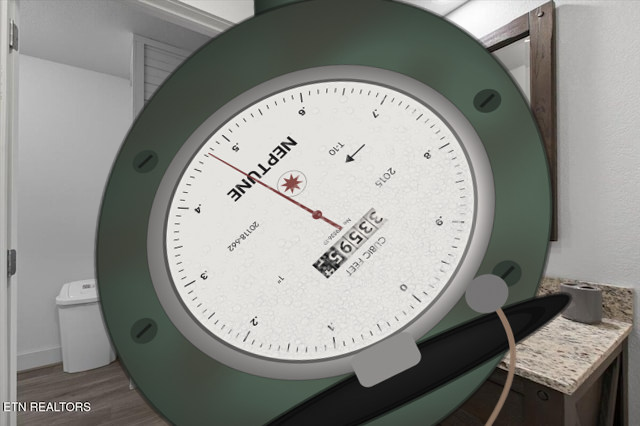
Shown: 335954.47 ft³
